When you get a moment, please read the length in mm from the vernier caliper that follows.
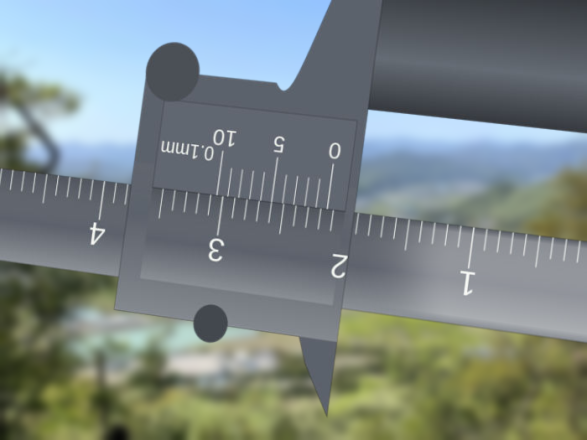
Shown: 21.5 mm
